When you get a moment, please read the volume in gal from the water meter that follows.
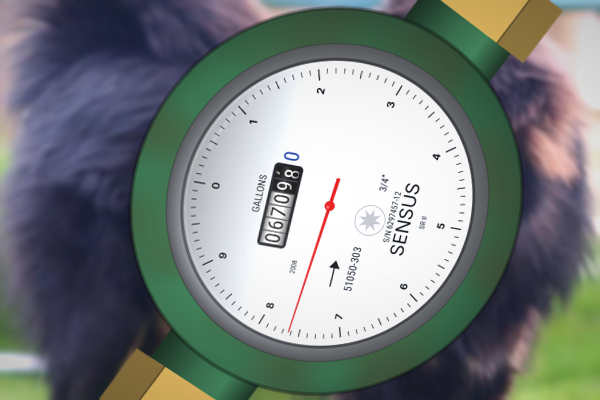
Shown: 670977.6 gal
